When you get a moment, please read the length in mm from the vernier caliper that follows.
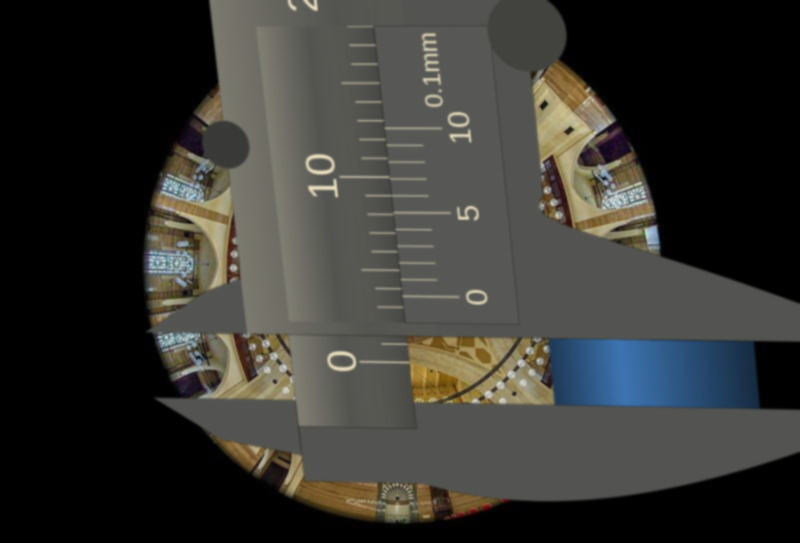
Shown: 3.6 mm
